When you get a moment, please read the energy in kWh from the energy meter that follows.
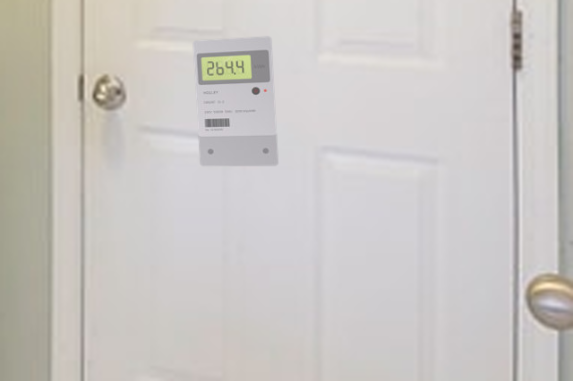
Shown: 264.4 kWh
